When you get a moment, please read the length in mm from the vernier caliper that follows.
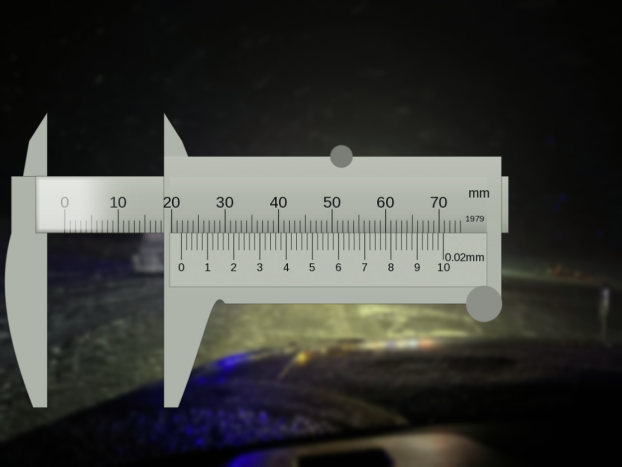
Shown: 21.8 mm
